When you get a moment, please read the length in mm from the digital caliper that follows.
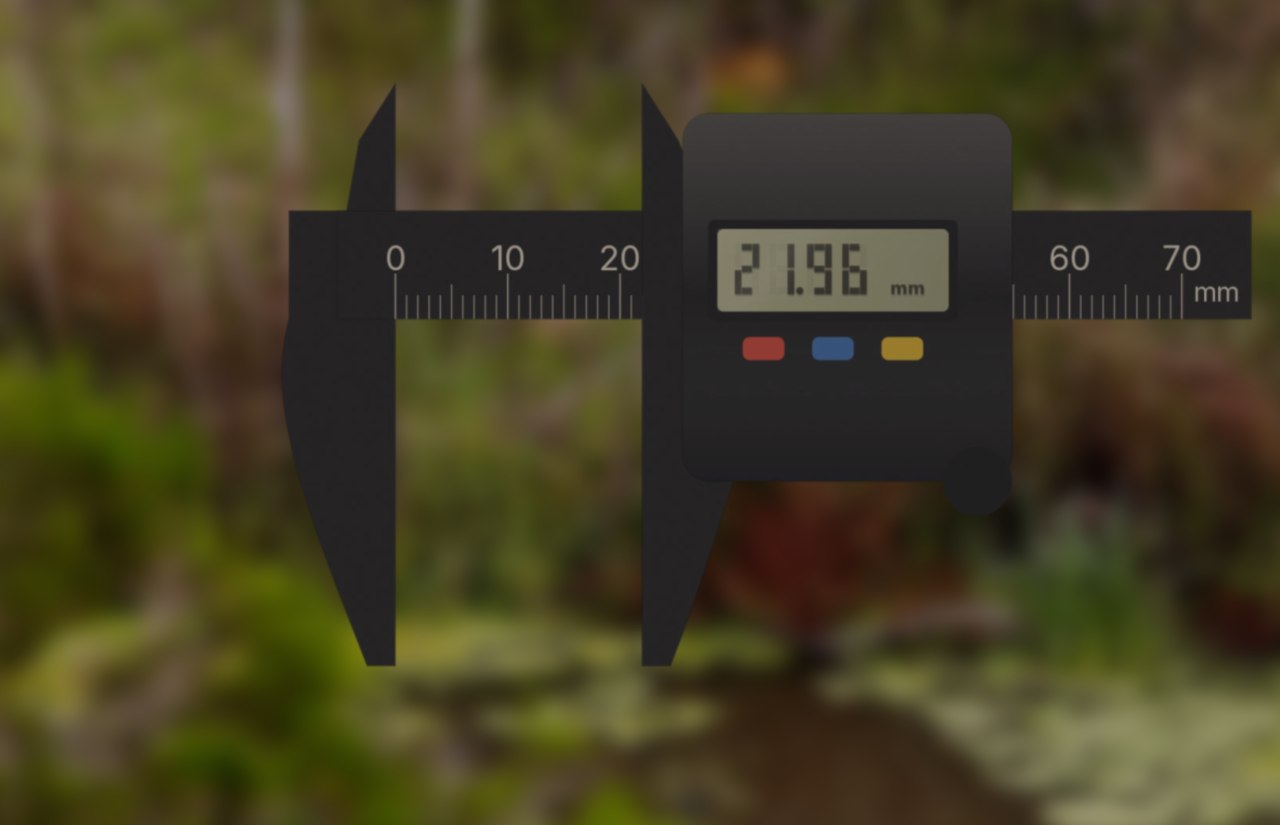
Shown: 21.96 mm
